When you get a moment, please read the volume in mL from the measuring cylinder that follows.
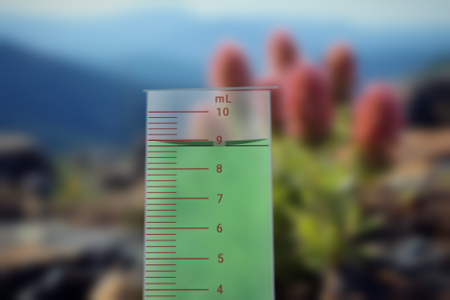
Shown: 8.8 mL
